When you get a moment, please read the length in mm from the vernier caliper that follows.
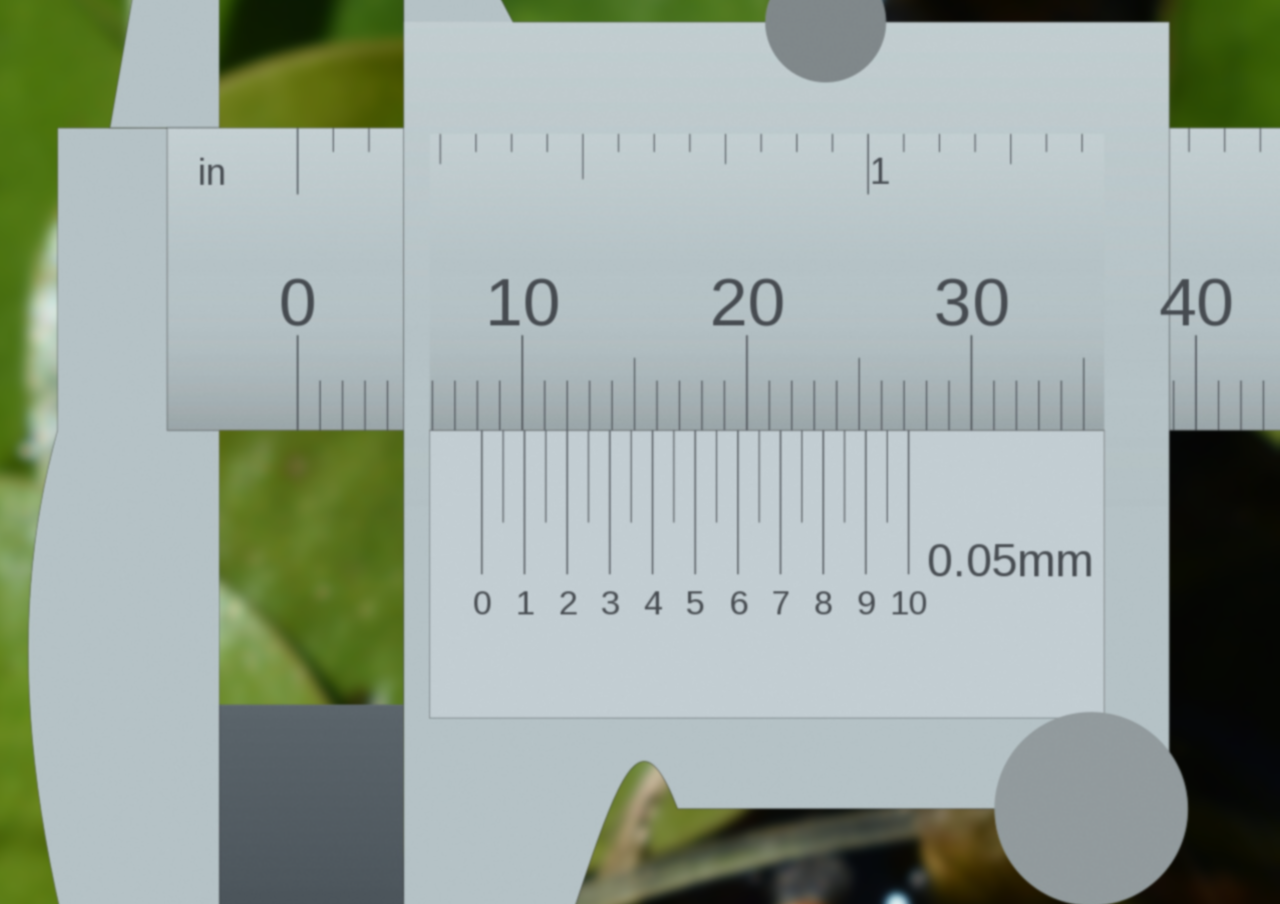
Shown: 8.2 mm
